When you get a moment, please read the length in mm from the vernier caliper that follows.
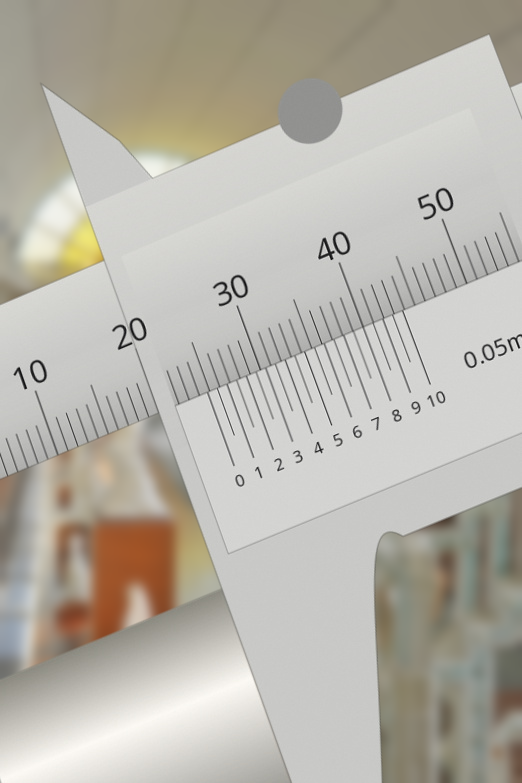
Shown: 24.8 mm
